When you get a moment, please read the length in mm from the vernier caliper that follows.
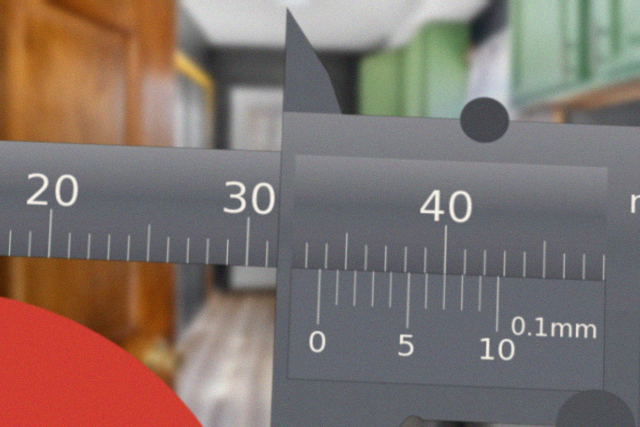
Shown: 33.7 mm
